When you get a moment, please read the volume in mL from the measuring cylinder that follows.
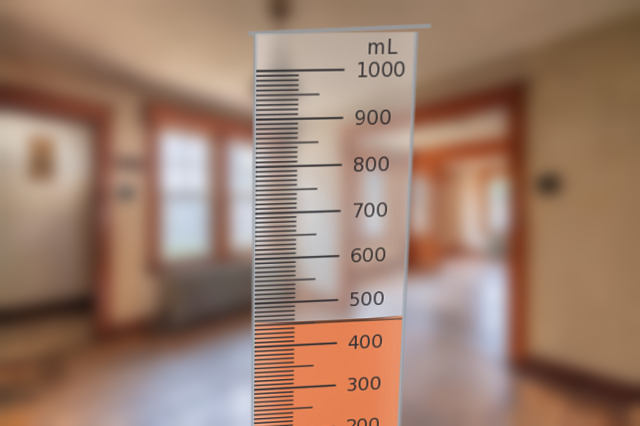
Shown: 450 mL
